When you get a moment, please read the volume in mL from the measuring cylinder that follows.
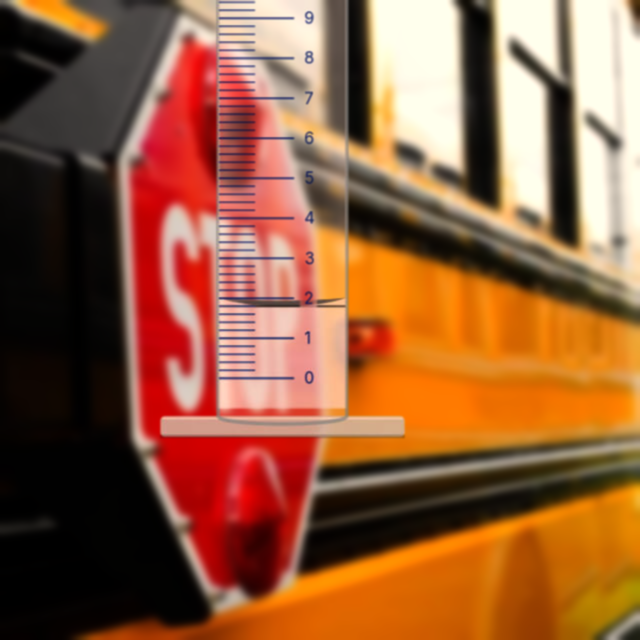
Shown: 1.8 mL
